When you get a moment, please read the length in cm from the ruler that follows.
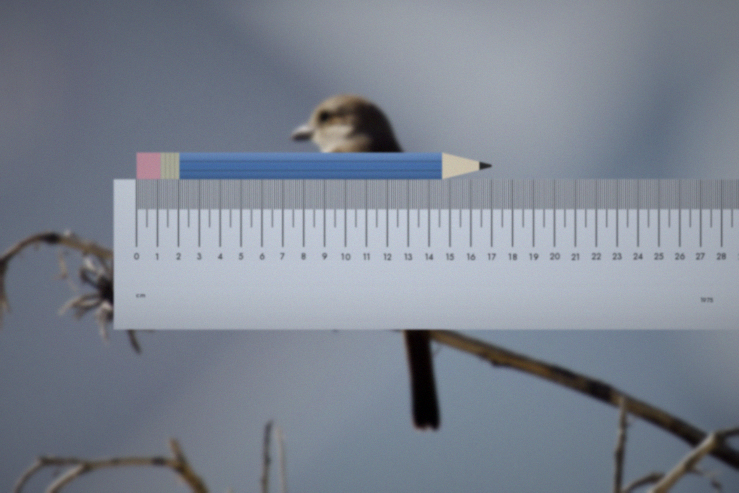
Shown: 17 cm
